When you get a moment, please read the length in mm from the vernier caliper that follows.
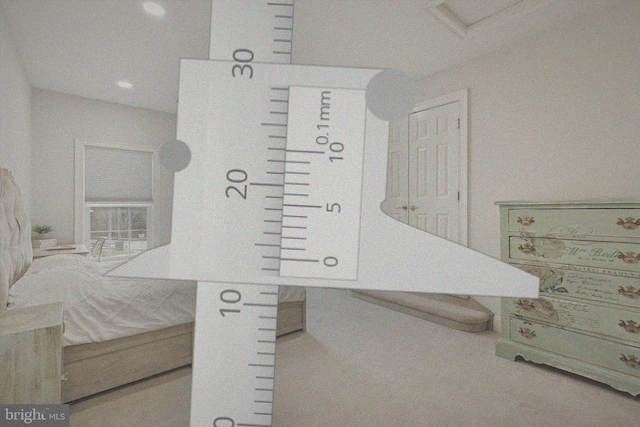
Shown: 13.9 mm
